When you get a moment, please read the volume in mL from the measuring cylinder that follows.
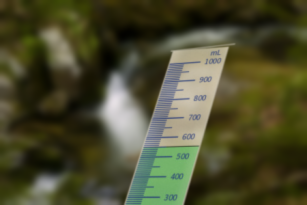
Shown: 550 mL
